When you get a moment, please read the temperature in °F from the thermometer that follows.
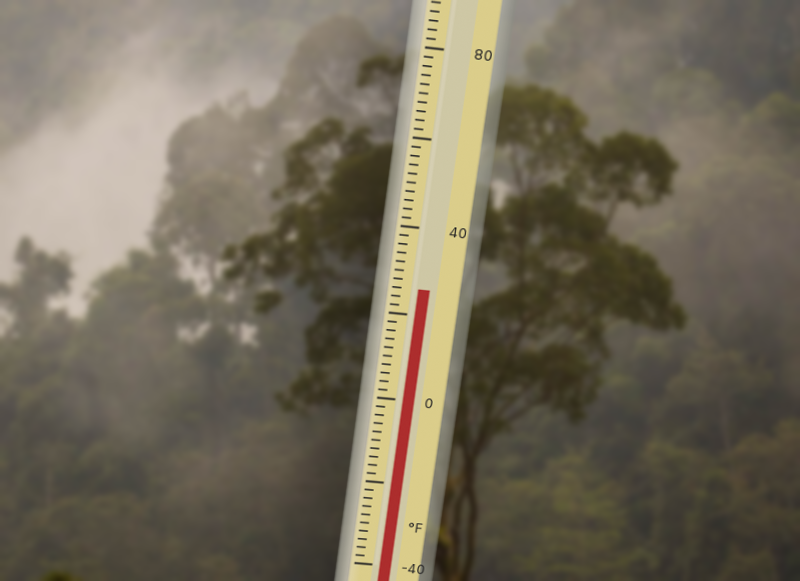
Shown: 26 °F
